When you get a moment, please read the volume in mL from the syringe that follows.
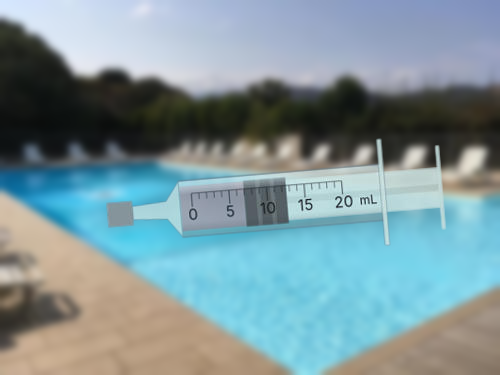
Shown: 7 mL
